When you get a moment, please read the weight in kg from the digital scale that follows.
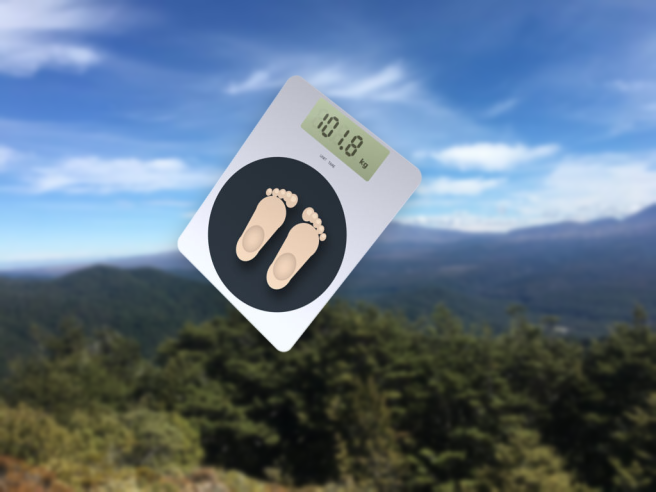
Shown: 101.8 kg
